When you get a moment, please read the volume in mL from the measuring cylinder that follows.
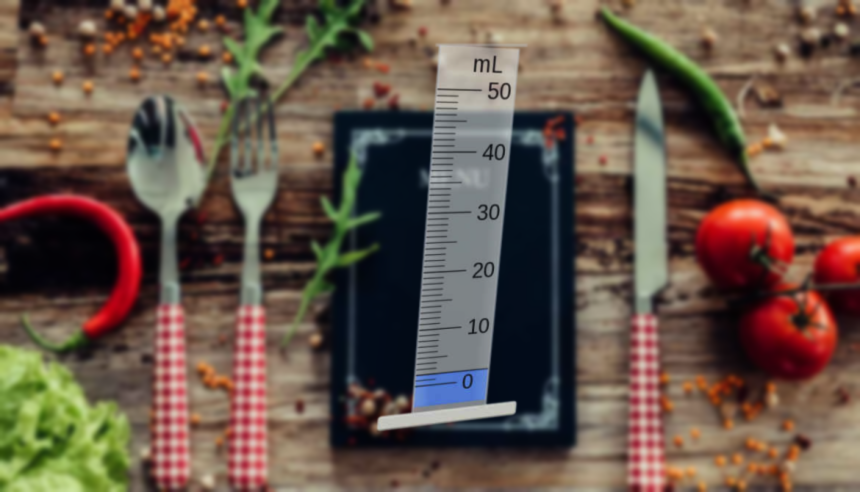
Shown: 2 mL
